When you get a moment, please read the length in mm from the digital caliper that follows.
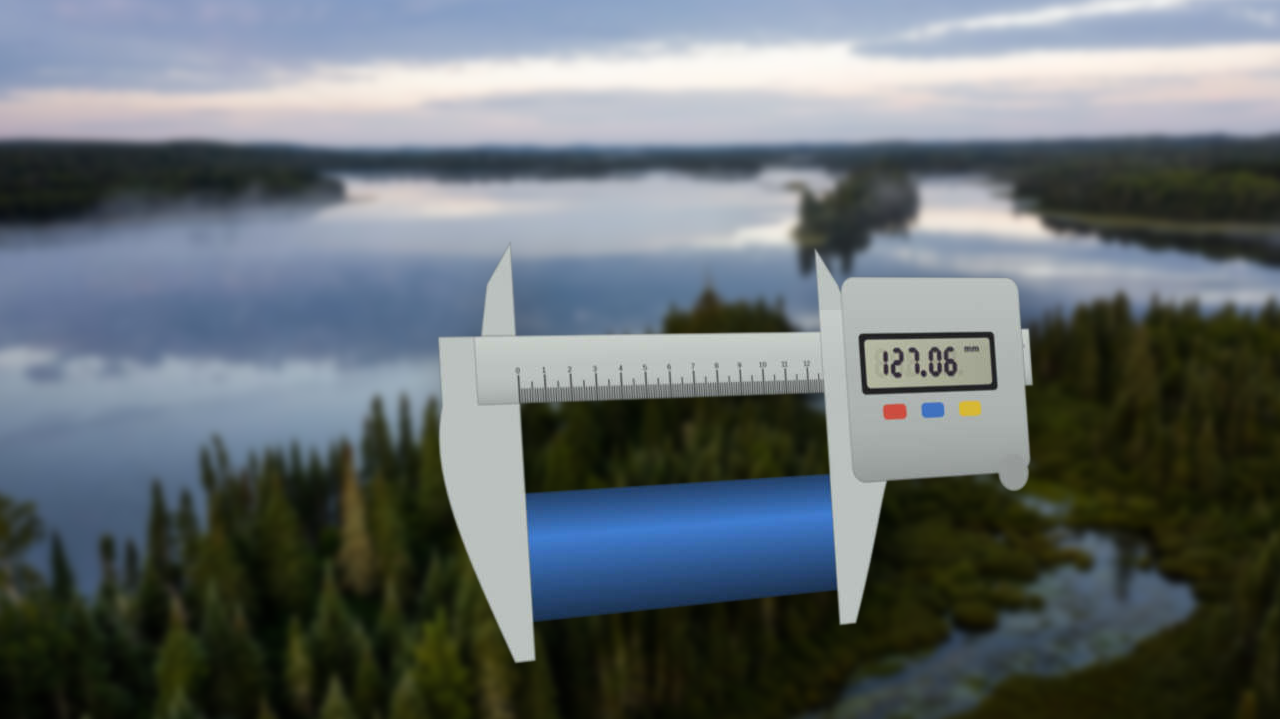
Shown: 127.06 mm
